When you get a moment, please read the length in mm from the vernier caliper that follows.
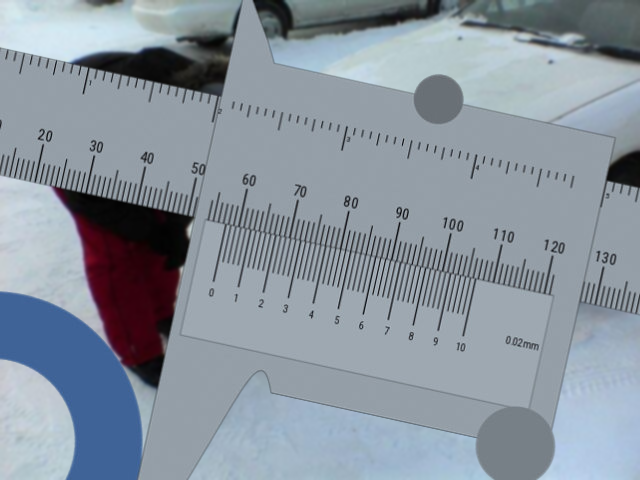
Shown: 57.5 mm
